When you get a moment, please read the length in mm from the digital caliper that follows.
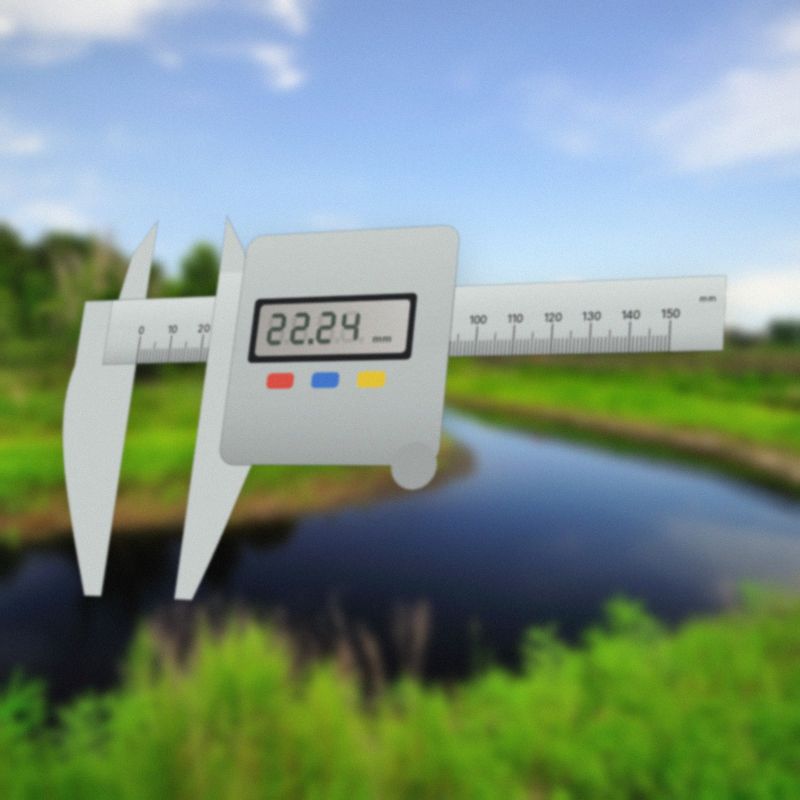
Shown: 22.24 mm
